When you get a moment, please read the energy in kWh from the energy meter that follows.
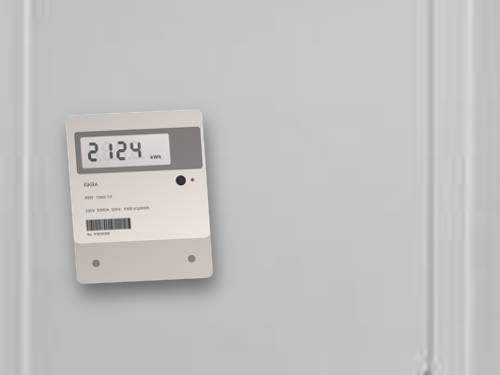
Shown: 2124 kWh
